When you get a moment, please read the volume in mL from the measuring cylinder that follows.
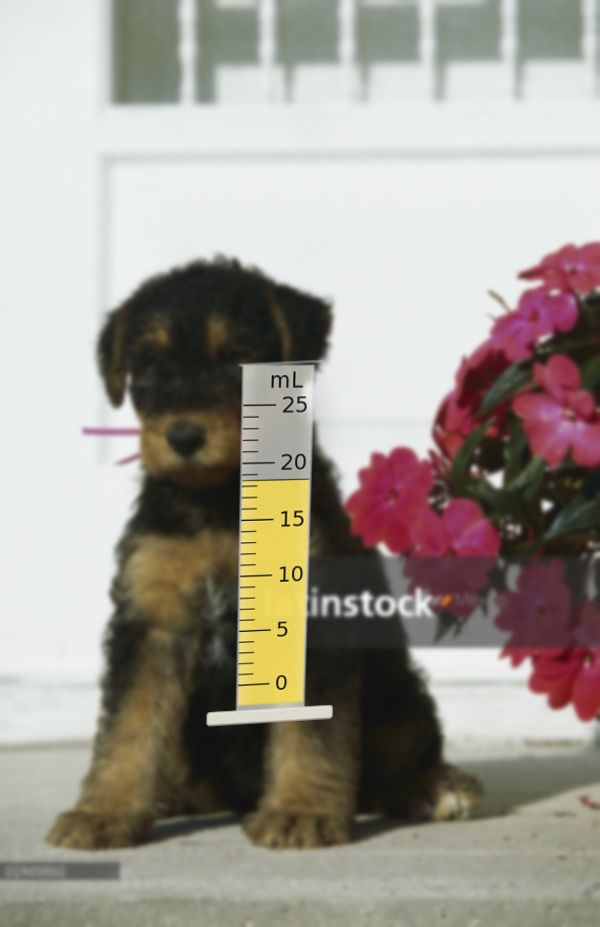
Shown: 18.5 mL
